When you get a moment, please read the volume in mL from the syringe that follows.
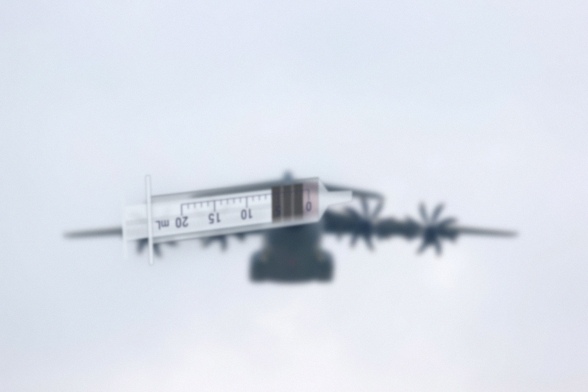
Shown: 1 mL
